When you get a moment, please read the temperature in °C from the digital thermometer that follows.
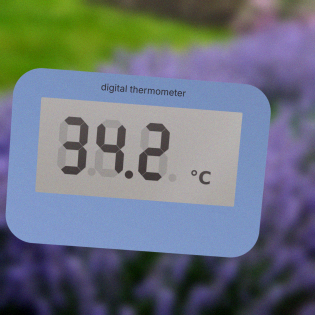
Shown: 34.2 °C
